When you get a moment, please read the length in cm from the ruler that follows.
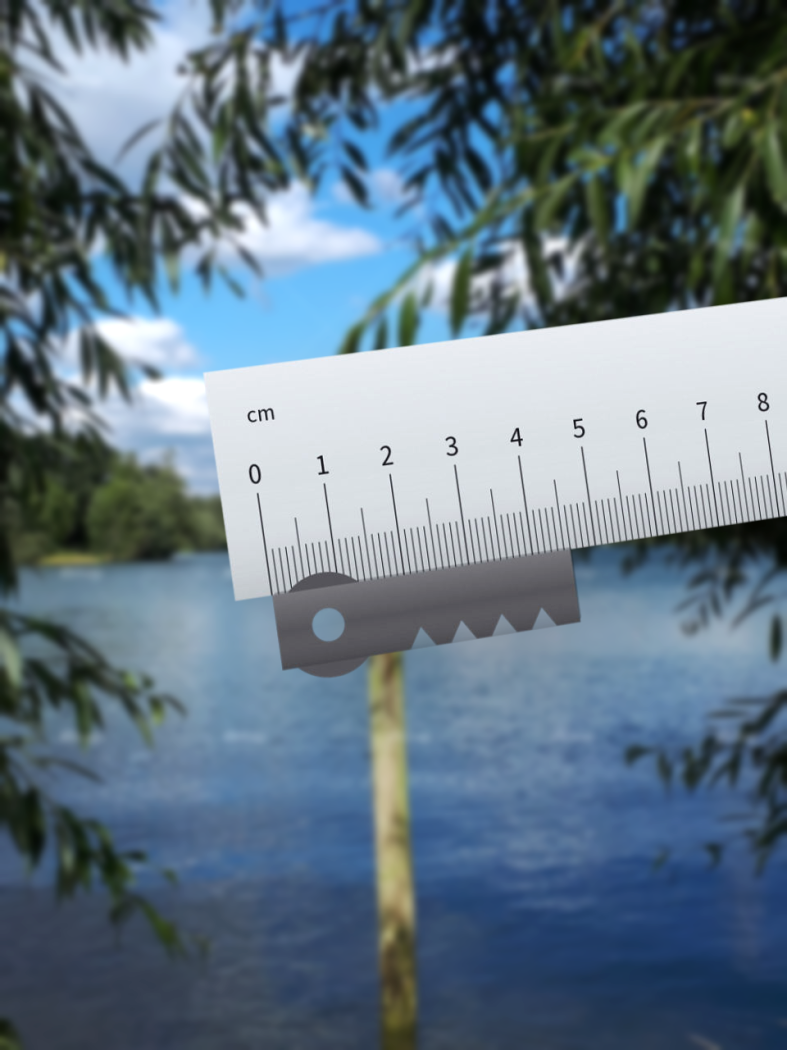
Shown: 4.6 cm
